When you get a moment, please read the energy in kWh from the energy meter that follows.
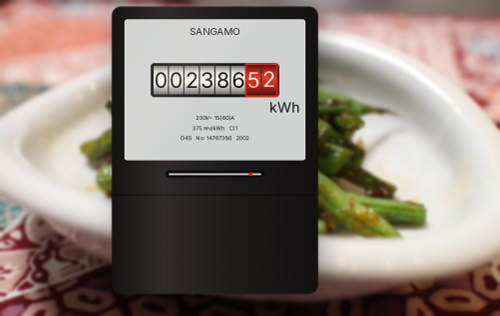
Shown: 2386.52 kWh
